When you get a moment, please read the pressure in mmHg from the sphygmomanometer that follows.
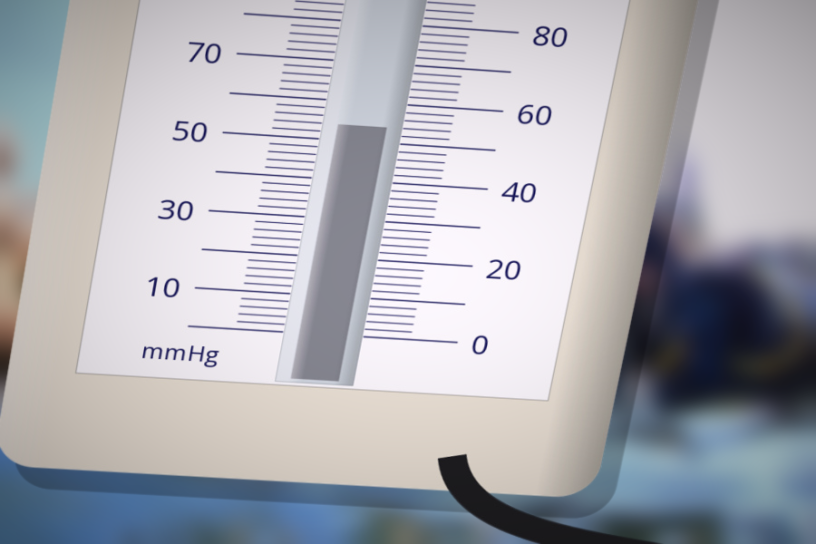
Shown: 54 mmHg
